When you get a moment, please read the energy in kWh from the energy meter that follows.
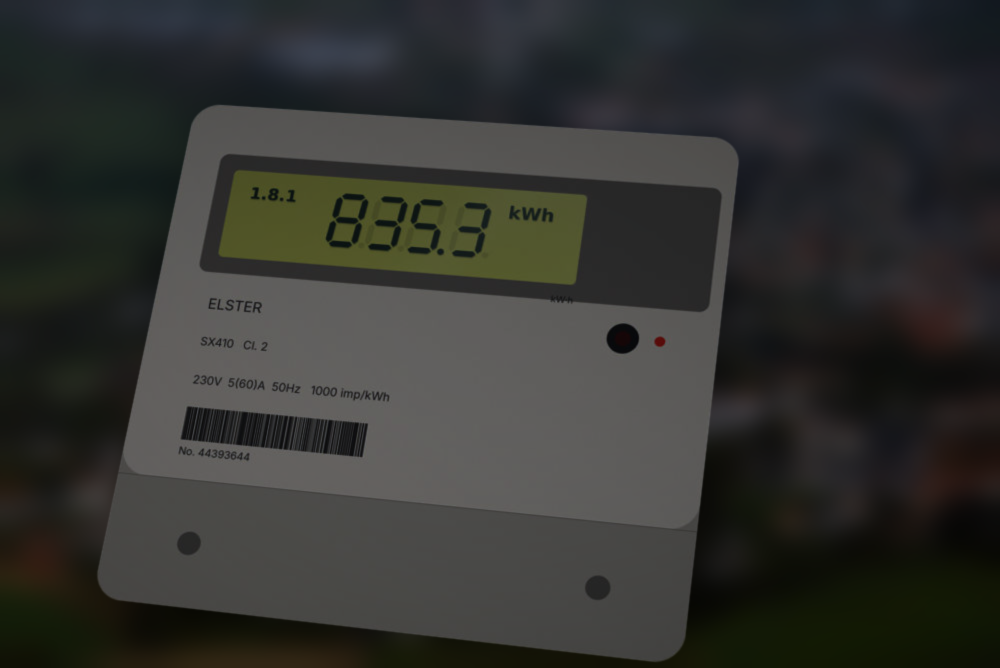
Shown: 835.3 kWh
